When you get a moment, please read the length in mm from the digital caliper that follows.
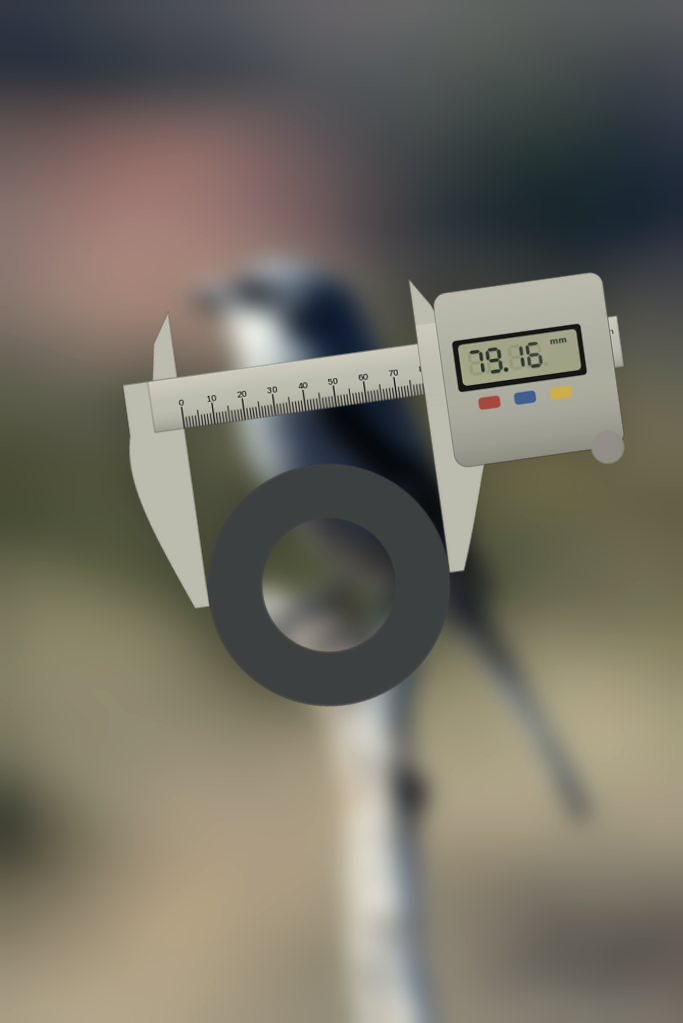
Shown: 79.16 mm
